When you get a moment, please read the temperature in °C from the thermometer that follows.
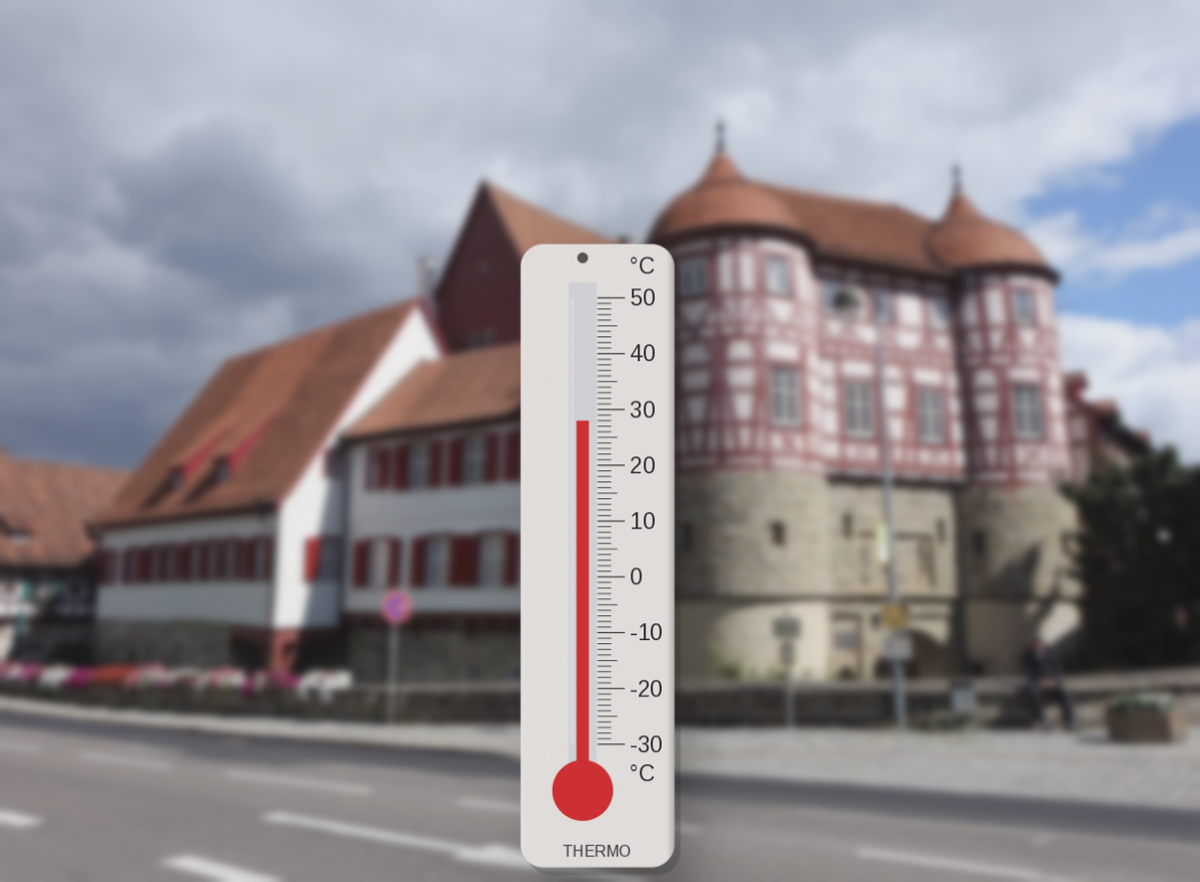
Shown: 28 °C
